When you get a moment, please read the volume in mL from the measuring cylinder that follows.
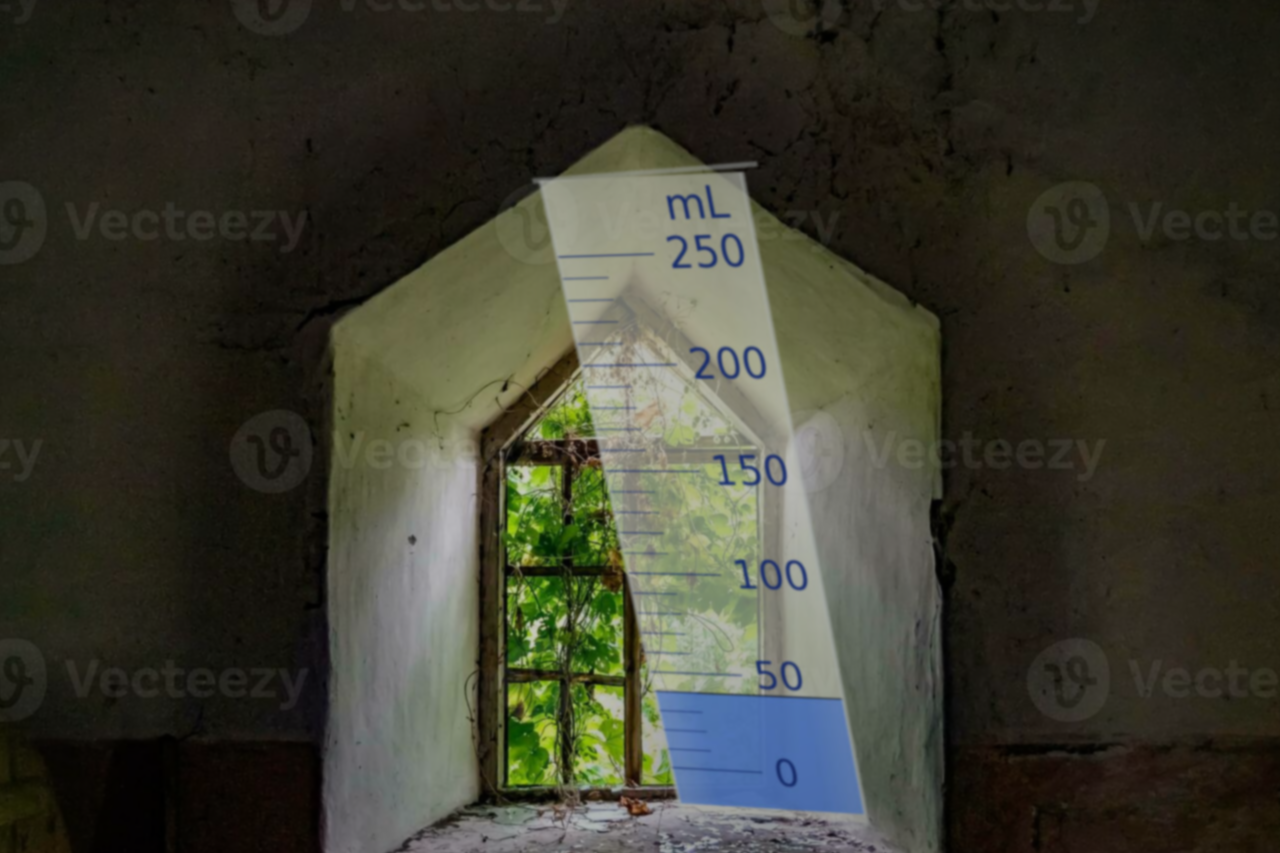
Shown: 40 mL
